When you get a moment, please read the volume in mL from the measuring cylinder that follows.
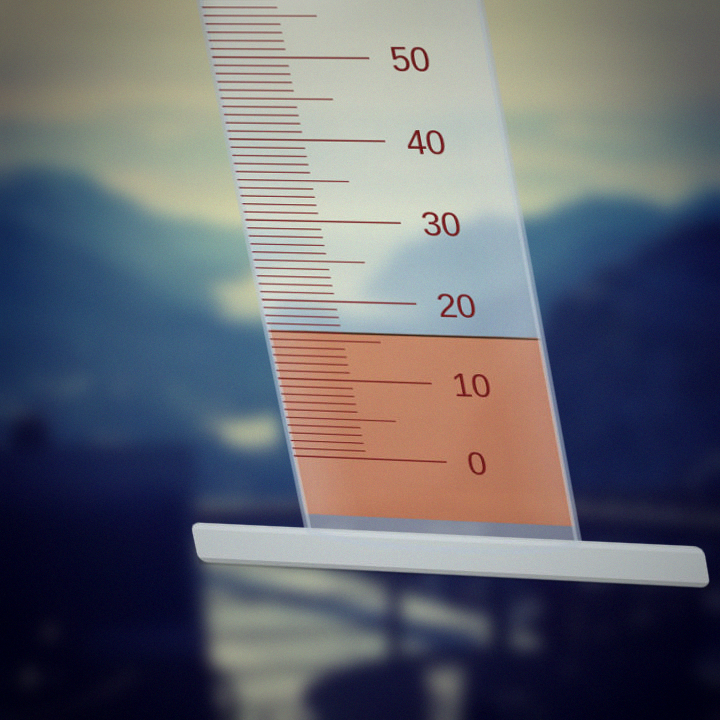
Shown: 16 mL
